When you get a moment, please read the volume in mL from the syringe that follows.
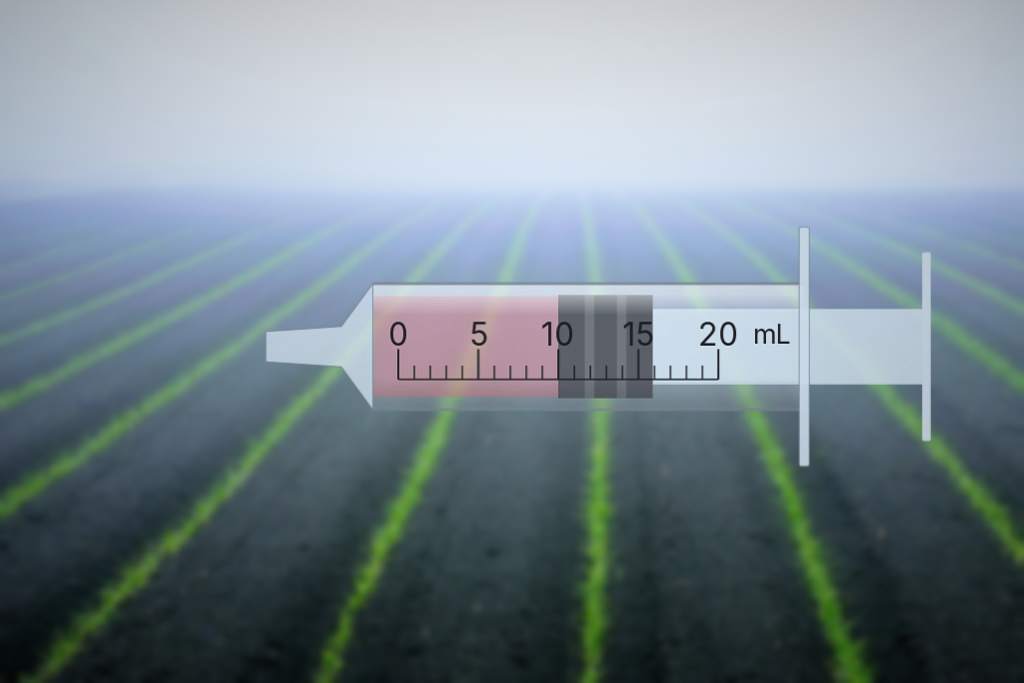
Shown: 10 mL
